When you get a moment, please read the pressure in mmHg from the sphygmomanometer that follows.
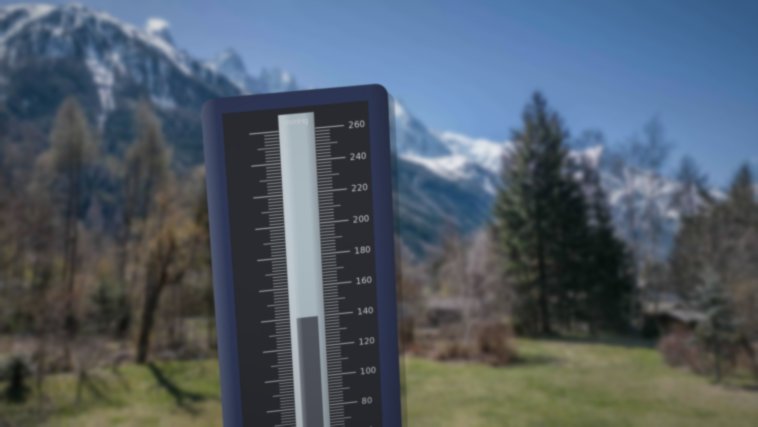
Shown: 140 mmHg
